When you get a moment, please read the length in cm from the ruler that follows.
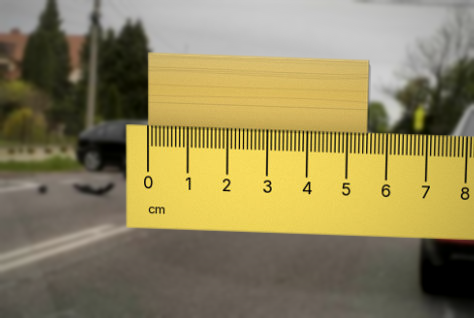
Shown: 5.5 cm
